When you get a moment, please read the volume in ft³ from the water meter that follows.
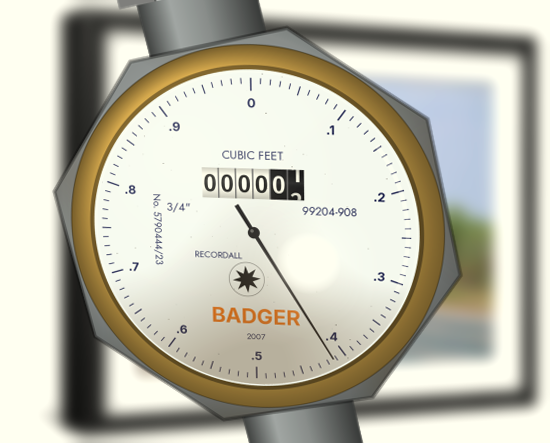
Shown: 1.41 ft³
